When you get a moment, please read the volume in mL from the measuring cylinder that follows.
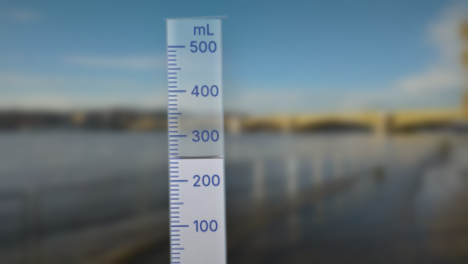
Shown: 250 mL
